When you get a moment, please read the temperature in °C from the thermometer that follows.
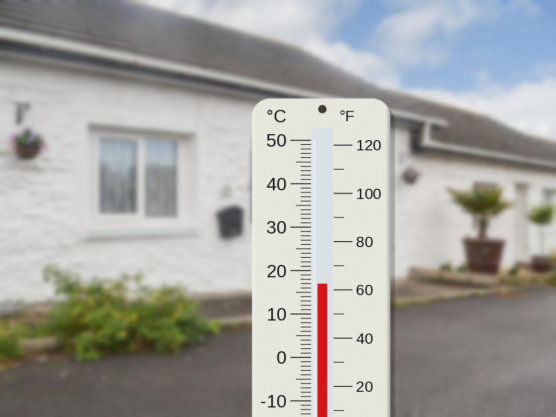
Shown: 17 °C
